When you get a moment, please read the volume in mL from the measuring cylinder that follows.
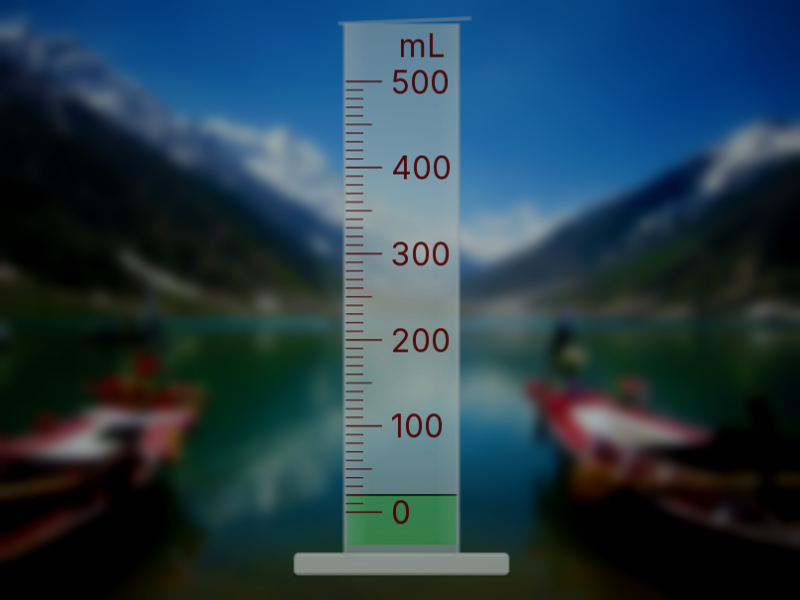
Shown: 20 mL
